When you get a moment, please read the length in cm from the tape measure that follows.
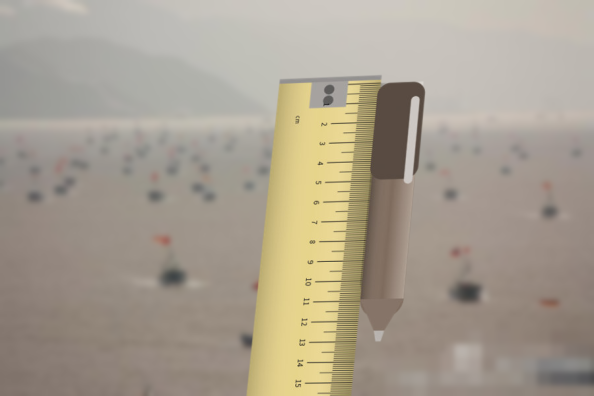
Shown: 13 cm
